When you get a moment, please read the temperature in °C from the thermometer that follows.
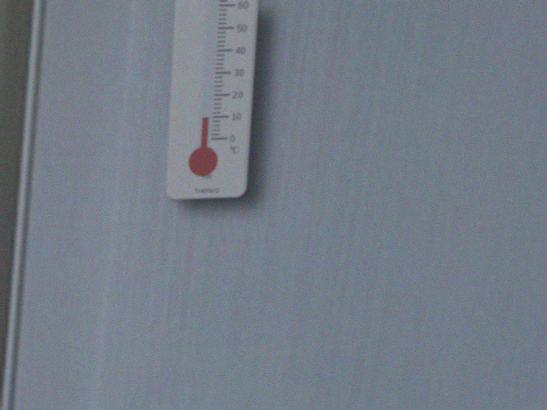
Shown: 10 °C
